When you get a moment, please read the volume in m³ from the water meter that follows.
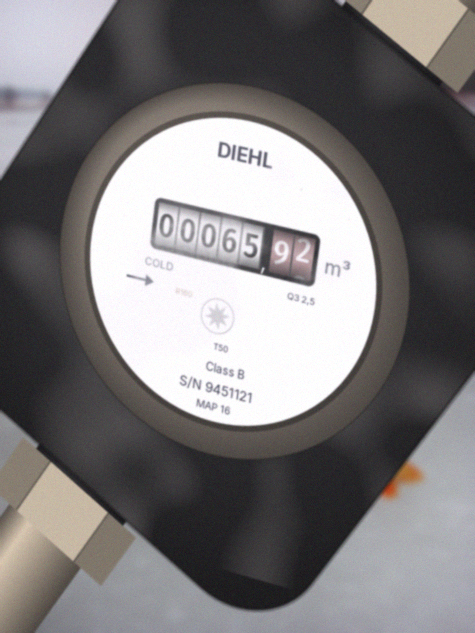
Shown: 65.92 m³
